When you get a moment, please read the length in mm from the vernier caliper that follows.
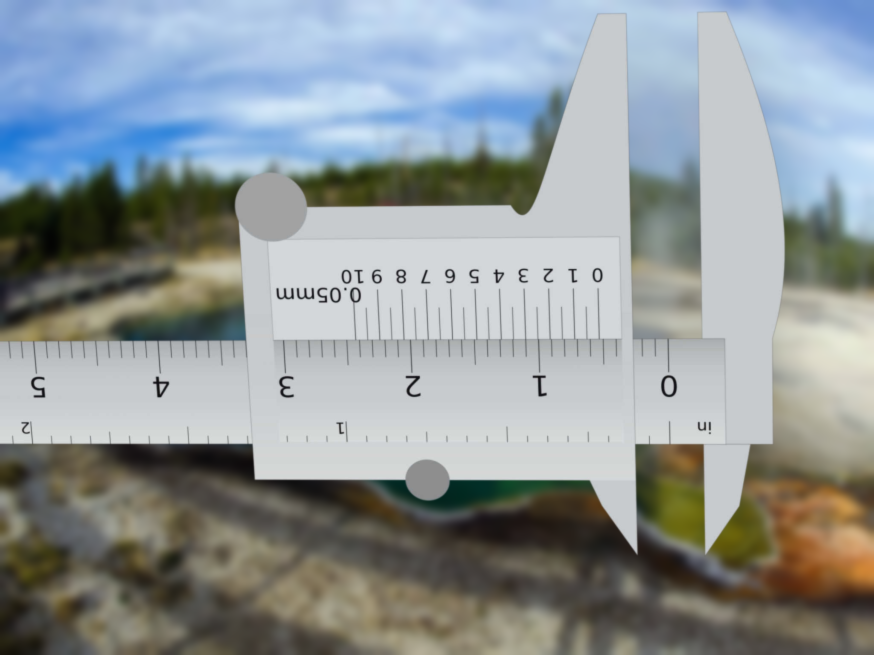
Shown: 5.3 mm
